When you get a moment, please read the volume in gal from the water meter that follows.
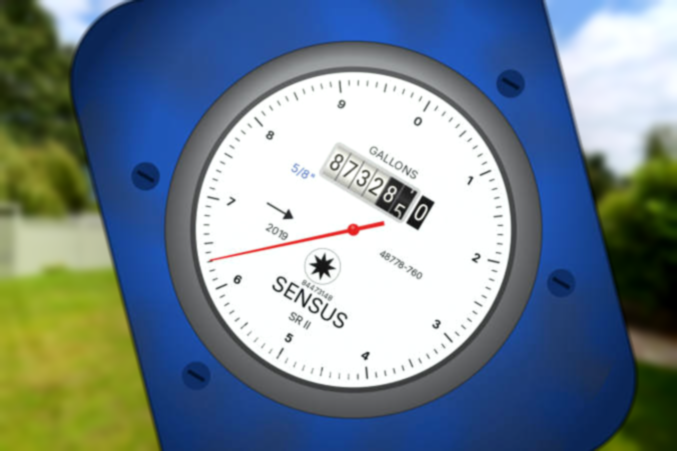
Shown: 8732846.3 gal
